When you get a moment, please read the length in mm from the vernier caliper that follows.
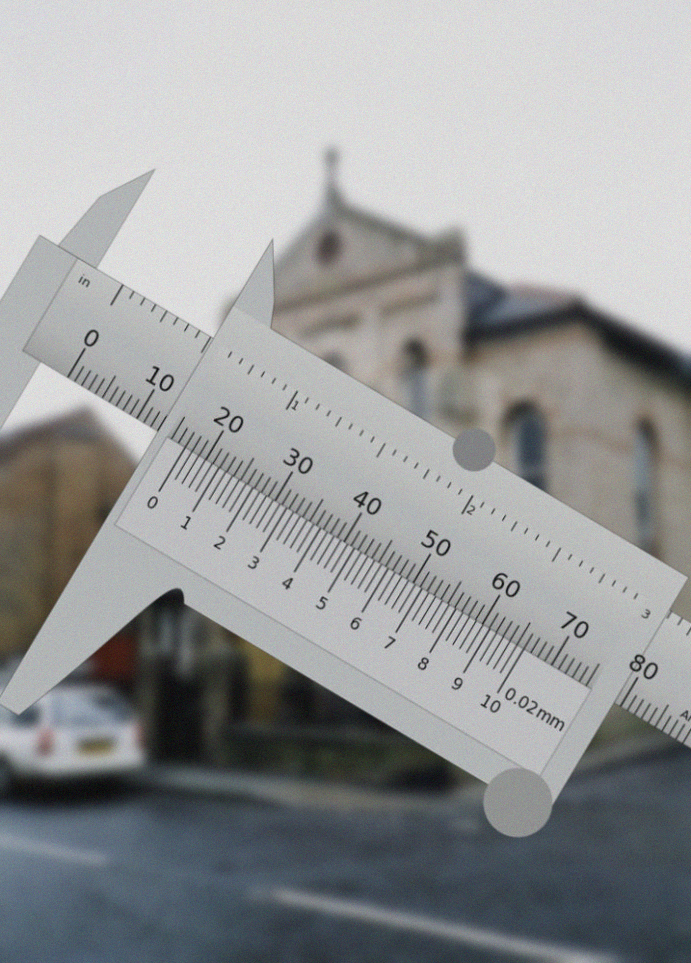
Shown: 17.0 mm
